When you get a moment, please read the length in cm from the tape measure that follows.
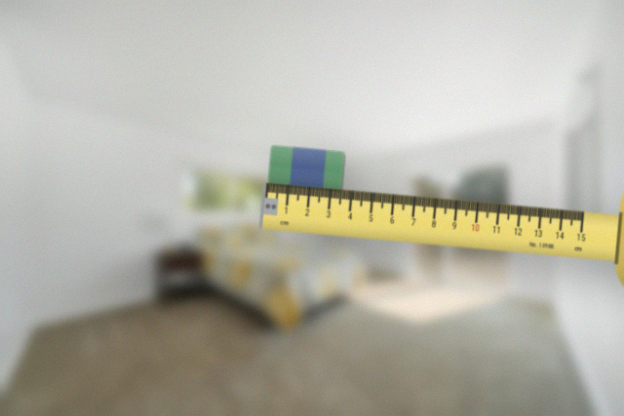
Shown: 3.5 cm
